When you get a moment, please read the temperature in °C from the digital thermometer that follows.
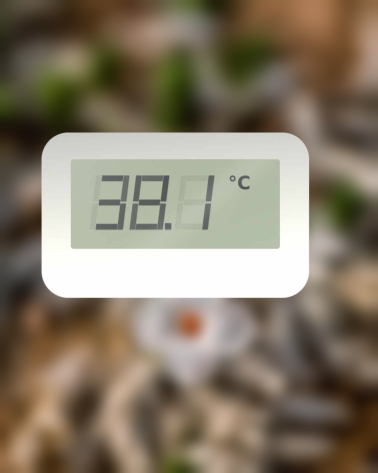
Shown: 38.1 °C
